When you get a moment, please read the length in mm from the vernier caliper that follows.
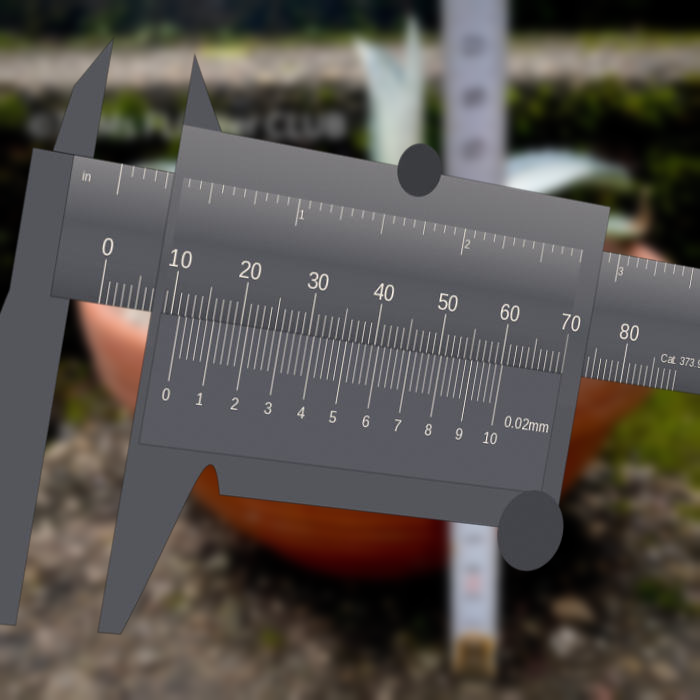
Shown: 11.2 mm
